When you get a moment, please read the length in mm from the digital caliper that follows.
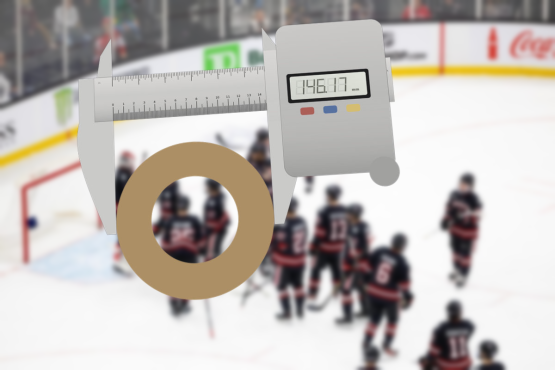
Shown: 146.17 mm
